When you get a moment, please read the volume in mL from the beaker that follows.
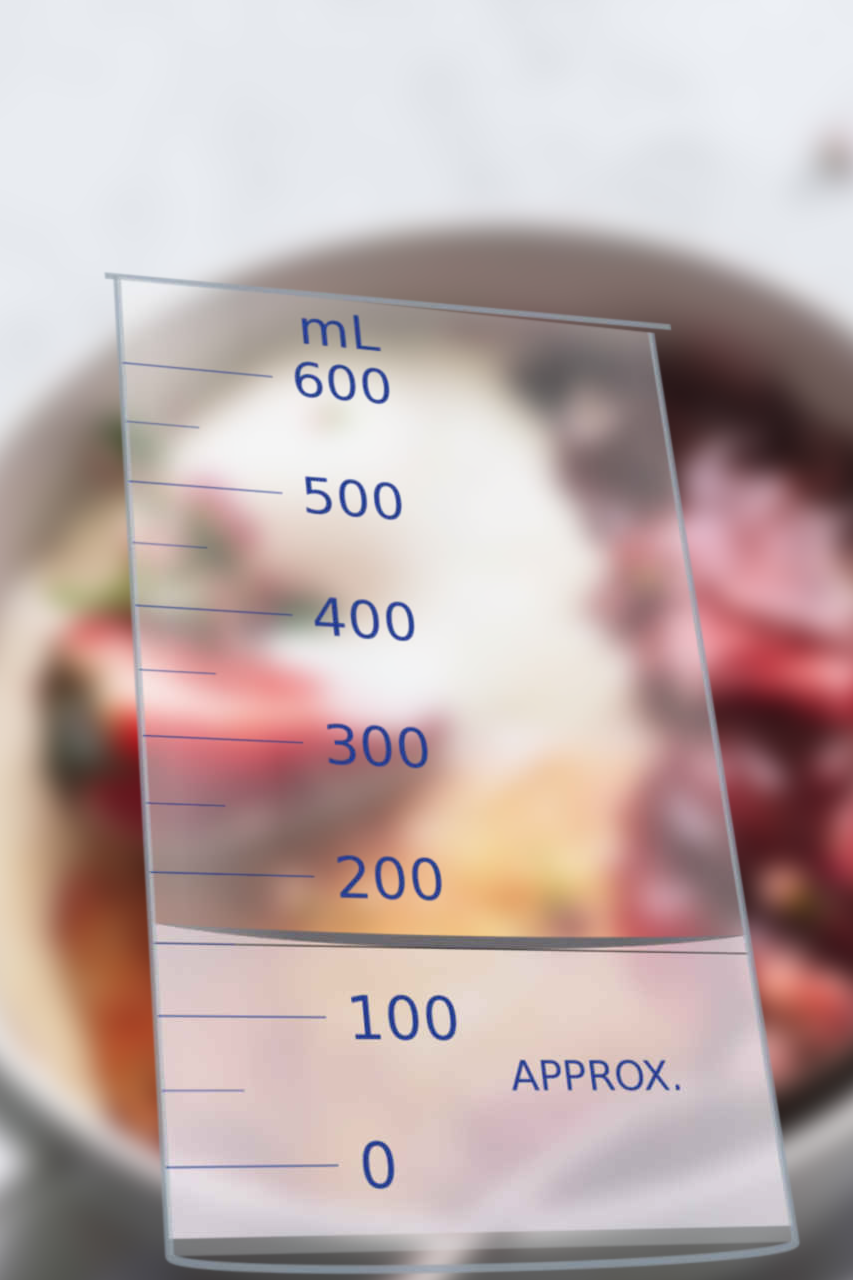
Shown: 150 mL
